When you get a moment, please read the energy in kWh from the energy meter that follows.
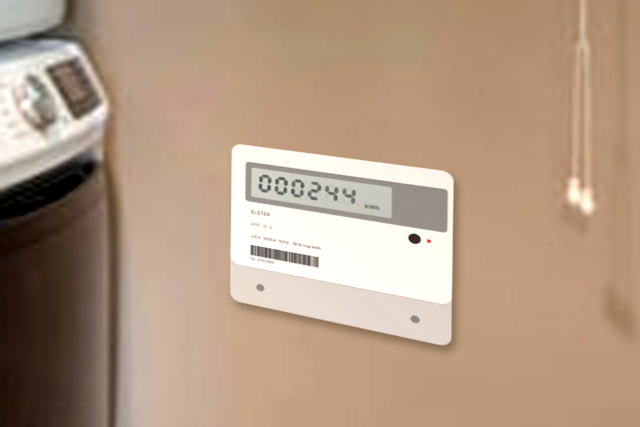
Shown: 244 kWh
